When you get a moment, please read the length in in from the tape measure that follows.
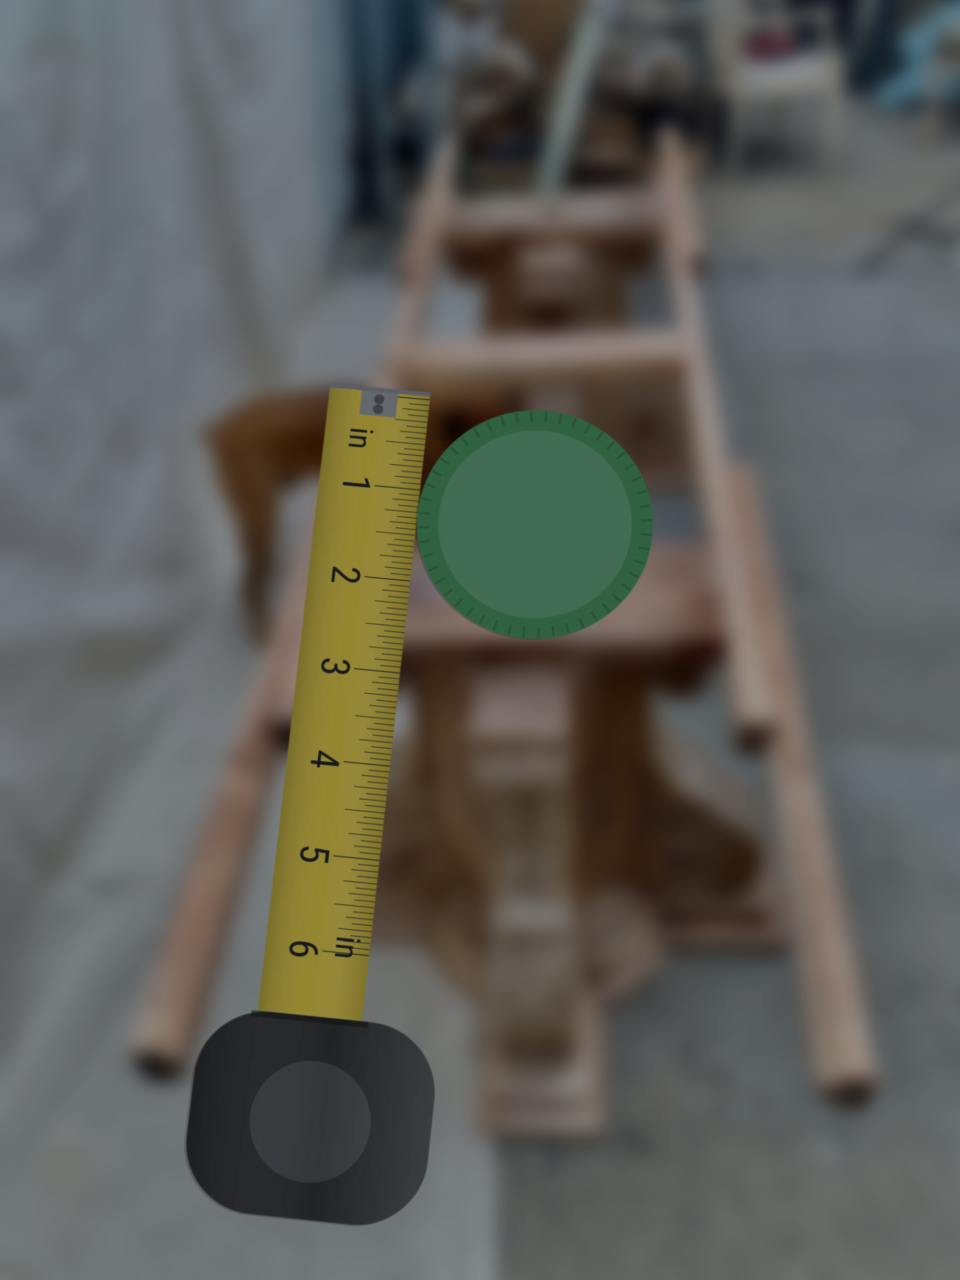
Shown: 2.5 in
